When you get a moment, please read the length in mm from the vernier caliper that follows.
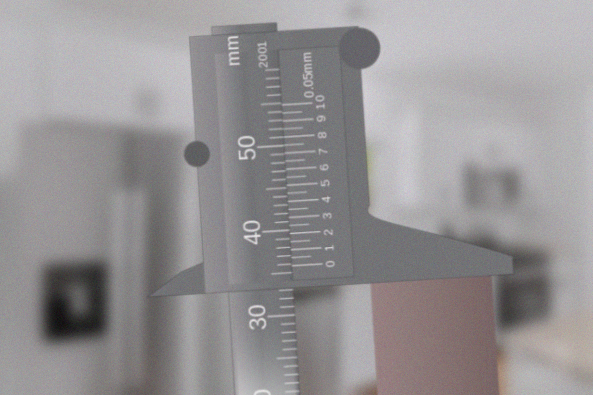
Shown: 35.8 mm
